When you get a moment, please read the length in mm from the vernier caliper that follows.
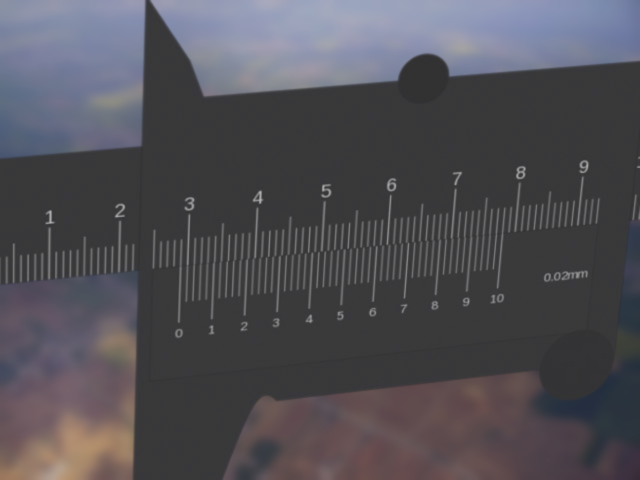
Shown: 29.0 mm
